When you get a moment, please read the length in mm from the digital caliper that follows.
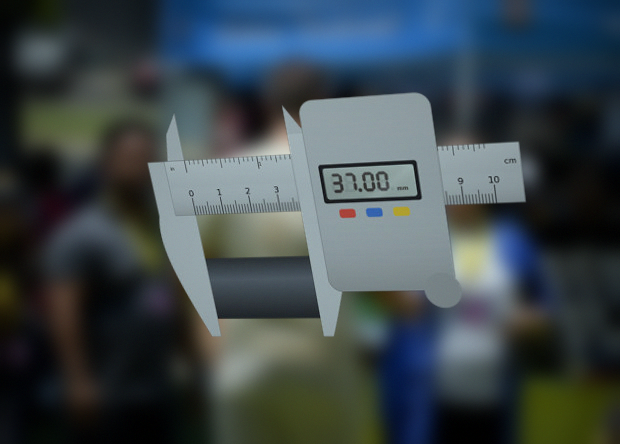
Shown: 37.00 mm
